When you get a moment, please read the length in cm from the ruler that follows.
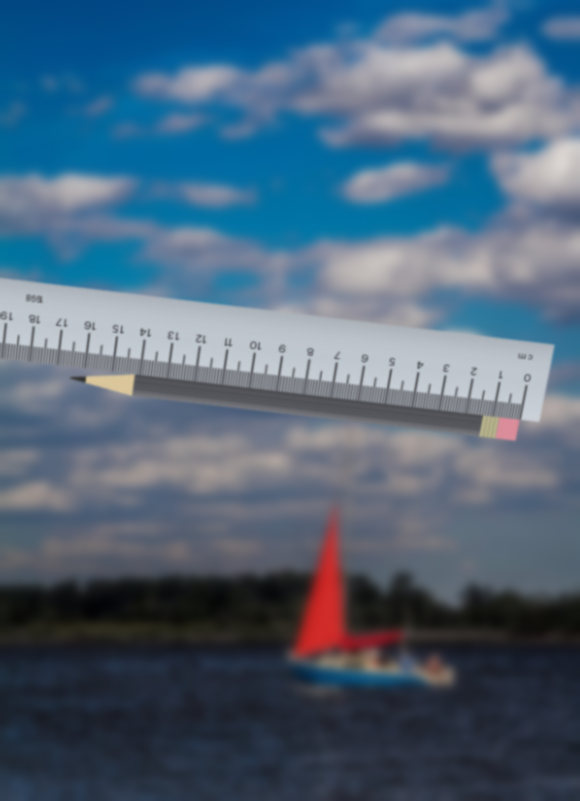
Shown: 16.5 cm
